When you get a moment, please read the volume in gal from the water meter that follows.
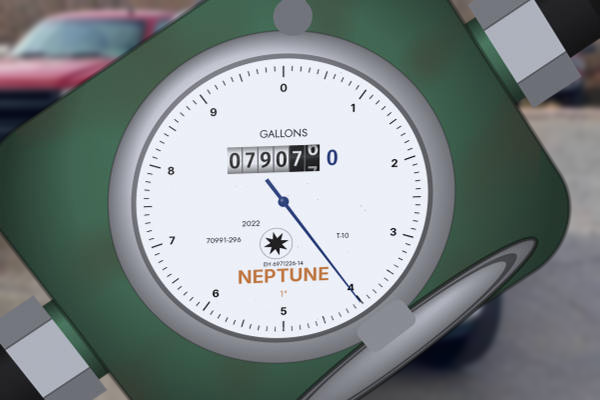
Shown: 790764.0 gal
